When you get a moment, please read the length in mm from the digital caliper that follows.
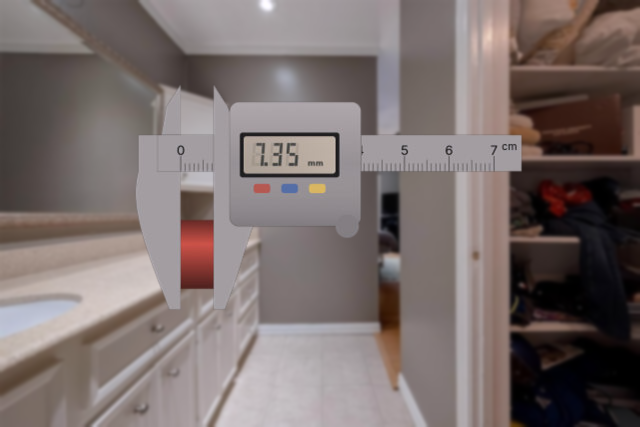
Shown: 7.35 mm
